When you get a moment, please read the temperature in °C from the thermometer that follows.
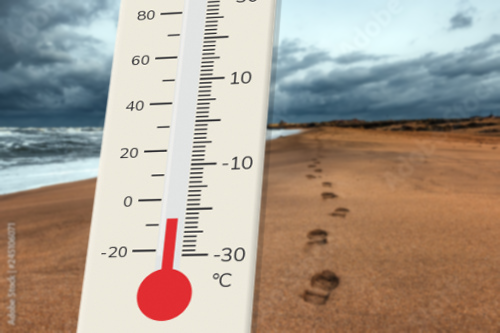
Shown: -22 °C
